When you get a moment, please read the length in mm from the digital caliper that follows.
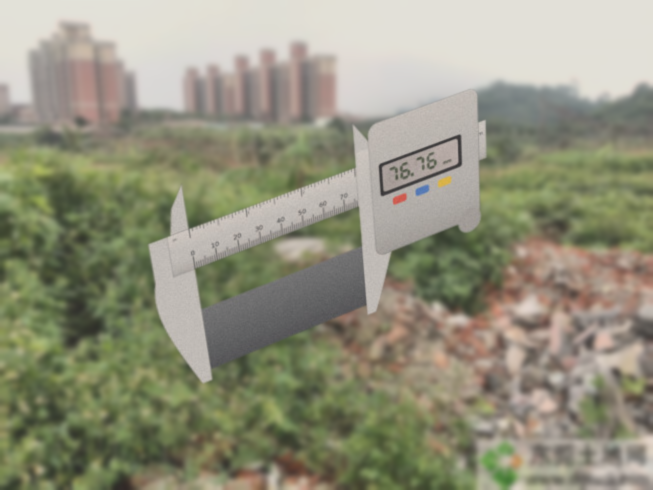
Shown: 76.76 mm
